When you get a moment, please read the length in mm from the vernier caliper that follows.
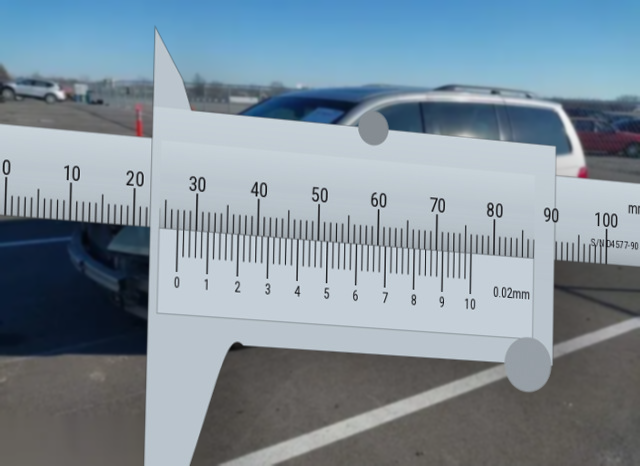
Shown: 27.0 mm
